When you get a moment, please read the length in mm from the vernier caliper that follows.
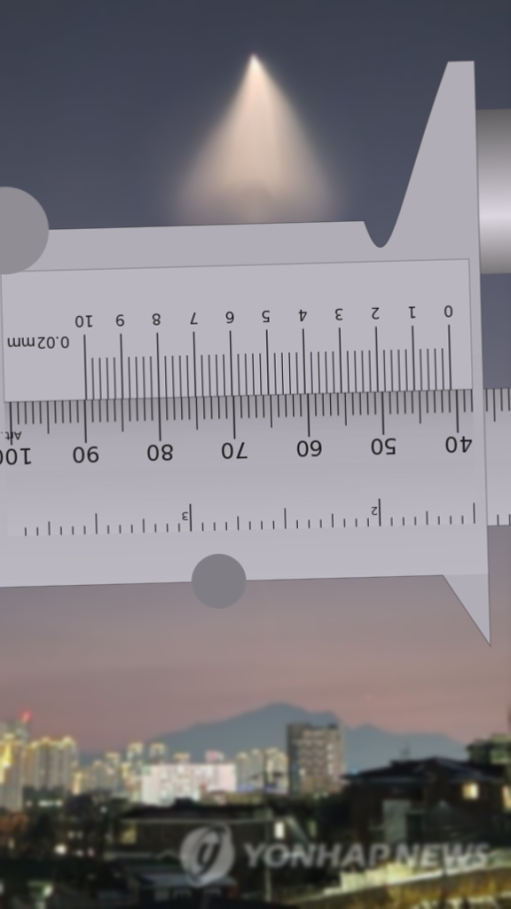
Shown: 40.8 mm
